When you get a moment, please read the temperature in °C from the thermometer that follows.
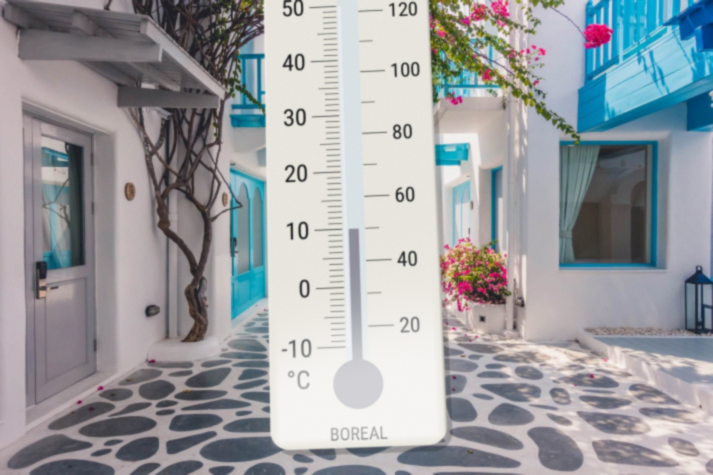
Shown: 10 °C
